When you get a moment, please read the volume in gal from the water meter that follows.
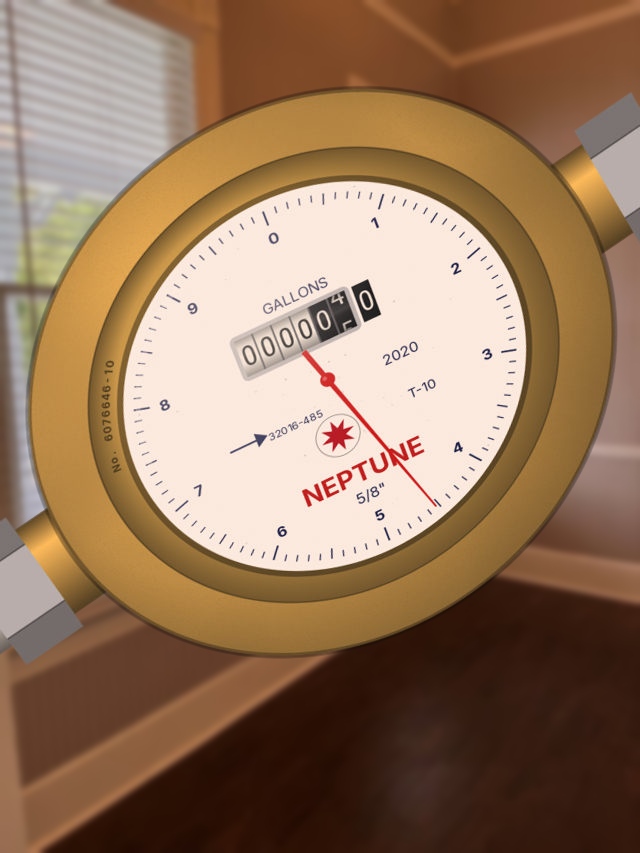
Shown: 44.5 gal
